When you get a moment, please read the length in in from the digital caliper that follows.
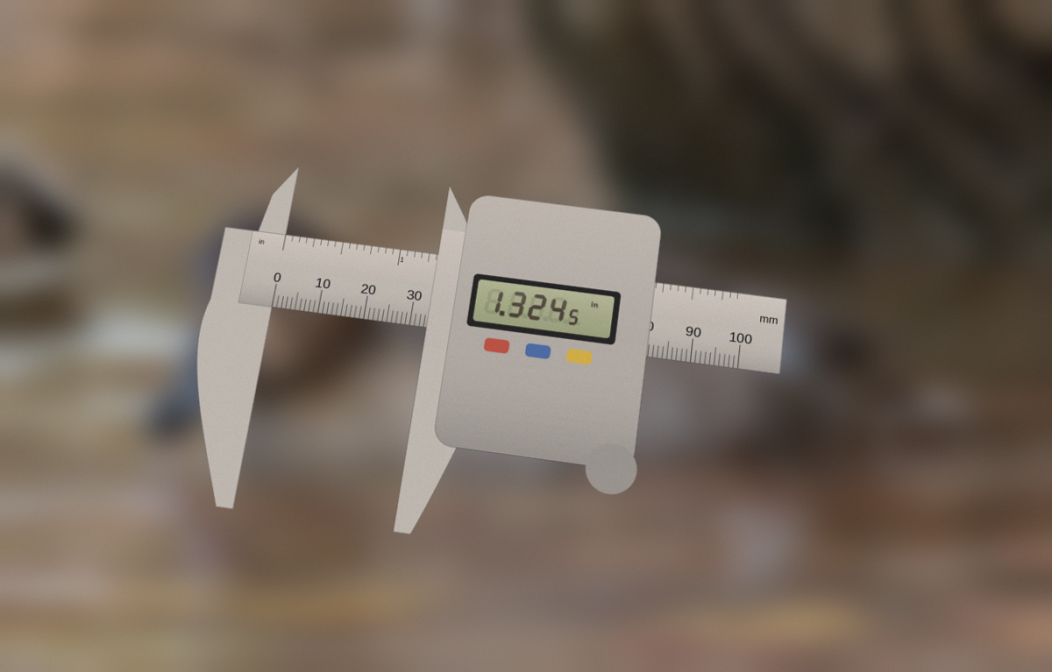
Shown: 1.3245 in
